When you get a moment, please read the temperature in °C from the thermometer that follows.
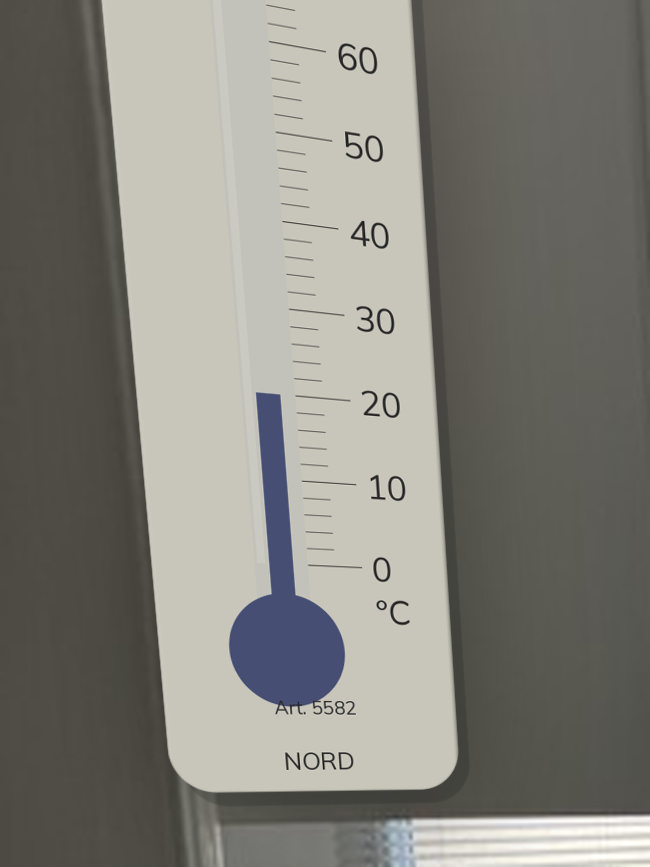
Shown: 20 °C
